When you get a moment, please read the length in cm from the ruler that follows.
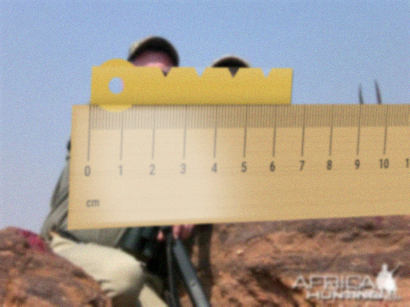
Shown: 6.5 cm
